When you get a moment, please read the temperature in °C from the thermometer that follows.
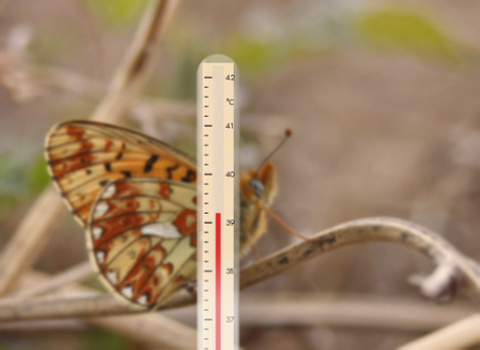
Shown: 39.2 °C
